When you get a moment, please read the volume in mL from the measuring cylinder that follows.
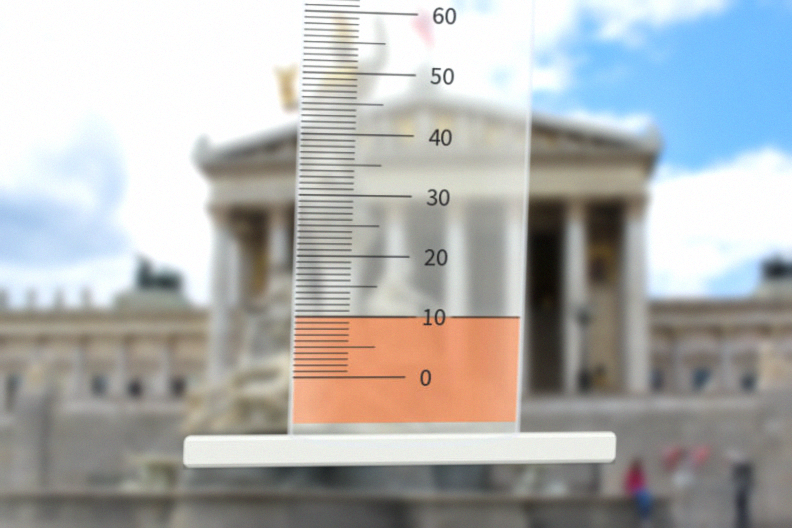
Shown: 10 mL
